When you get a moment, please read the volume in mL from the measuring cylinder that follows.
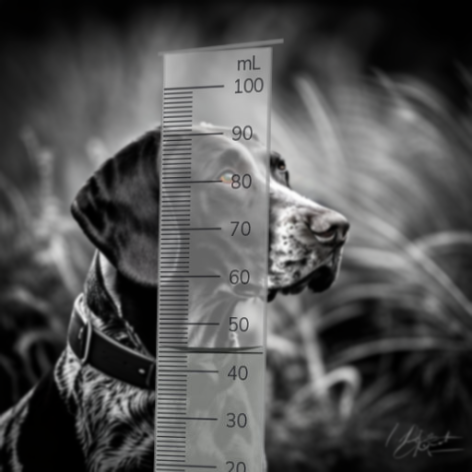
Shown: 44 mL
